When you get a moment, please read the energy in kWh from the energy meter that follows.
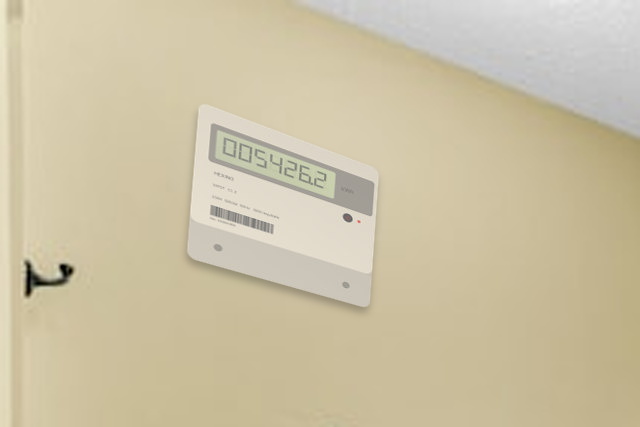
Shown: 5426.2 kWh
